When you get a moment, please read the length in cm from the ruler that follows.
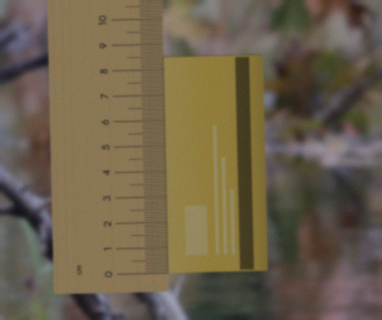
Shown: 8.5 cm
